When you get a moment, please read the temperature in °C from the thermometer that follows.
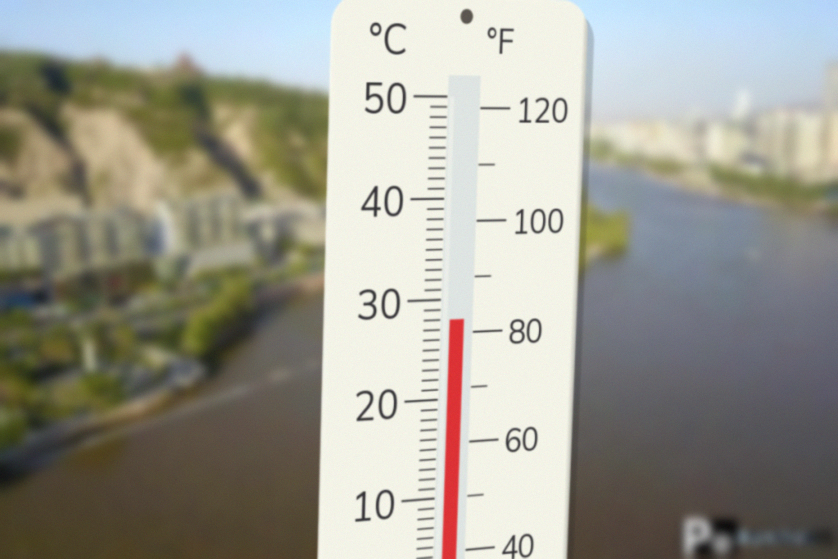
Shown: 28 °C
